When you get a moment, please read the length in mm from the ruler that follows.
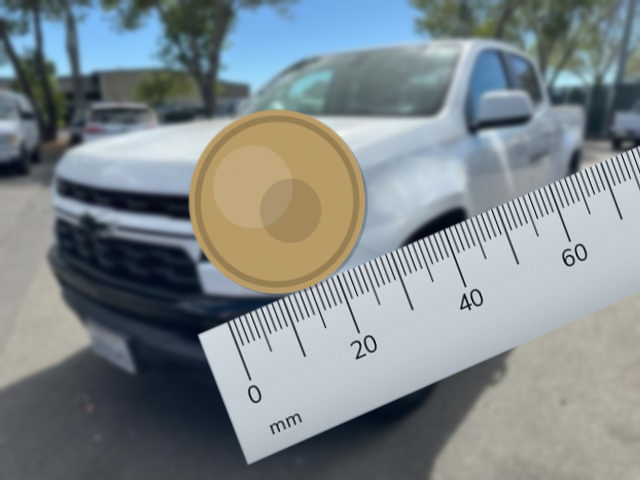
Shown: 30 mm
